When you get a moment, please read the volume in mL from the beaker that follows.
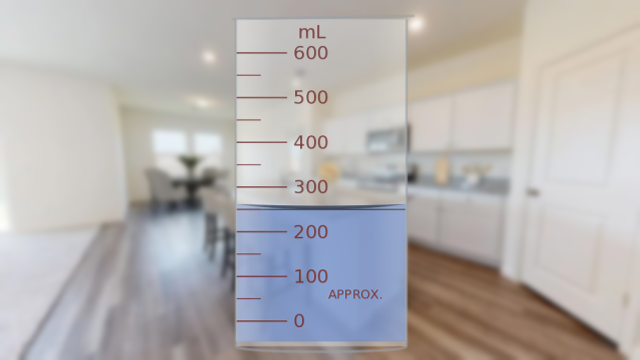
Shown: 250 mL
